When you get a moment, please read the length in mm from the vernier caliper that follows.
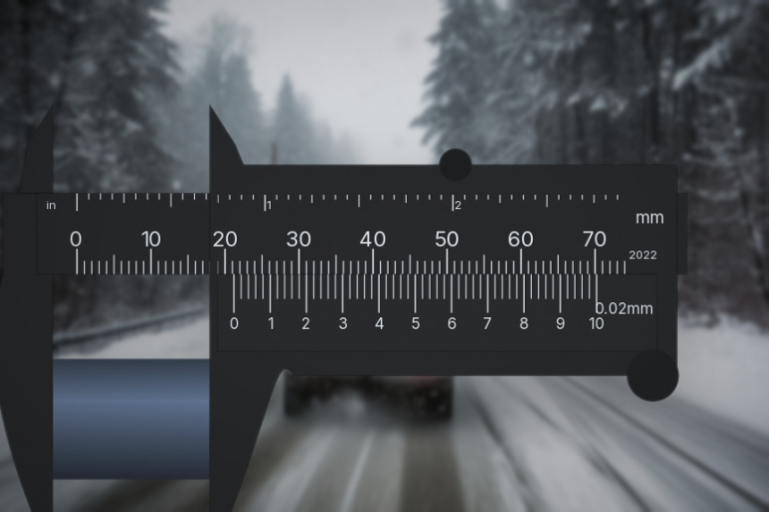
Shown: 21.2 mm
